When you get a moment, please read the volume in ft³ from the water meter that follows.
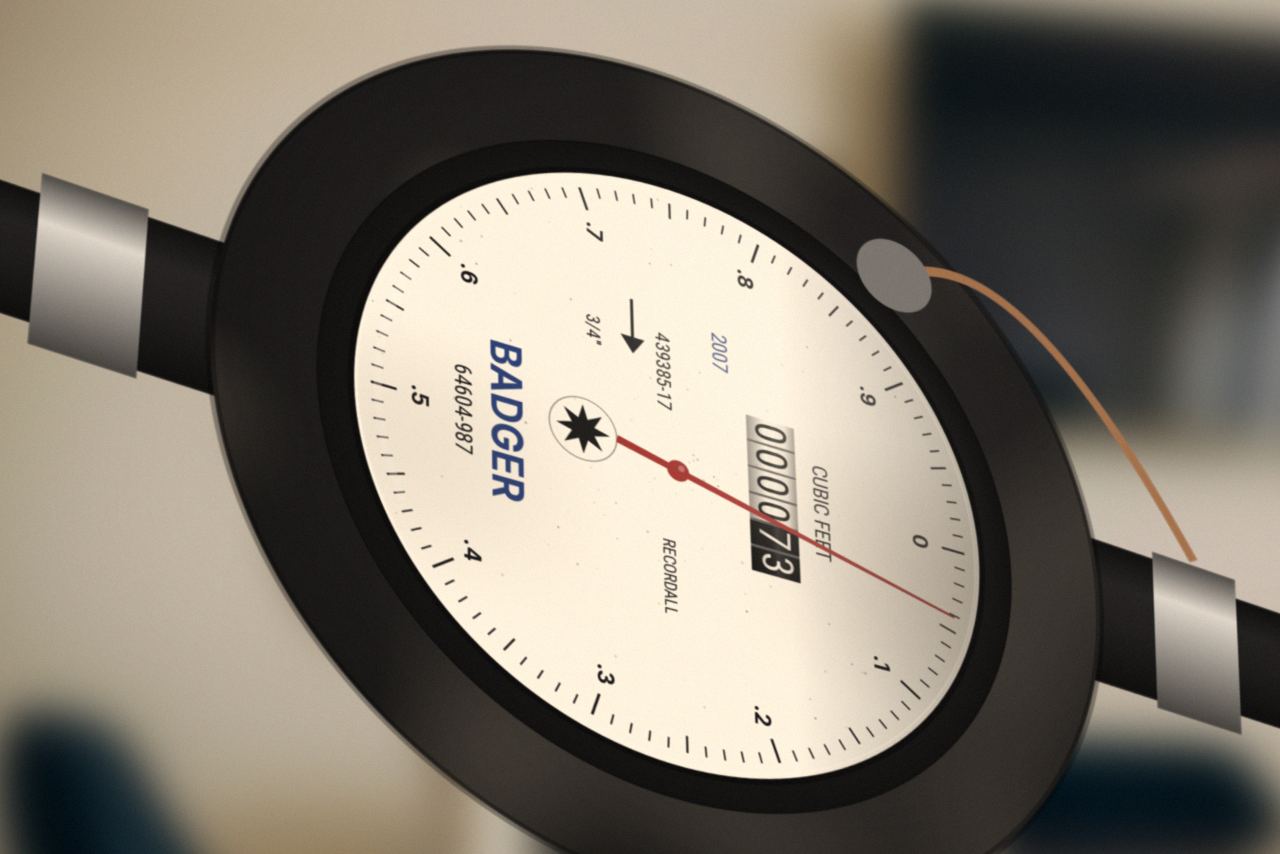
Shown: 73.04 ft³
